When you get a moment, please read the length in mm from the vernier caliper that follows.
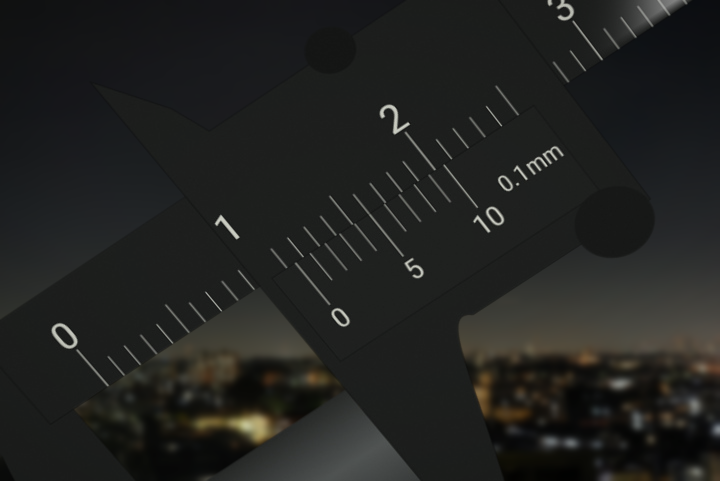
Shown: 11.5 mm
